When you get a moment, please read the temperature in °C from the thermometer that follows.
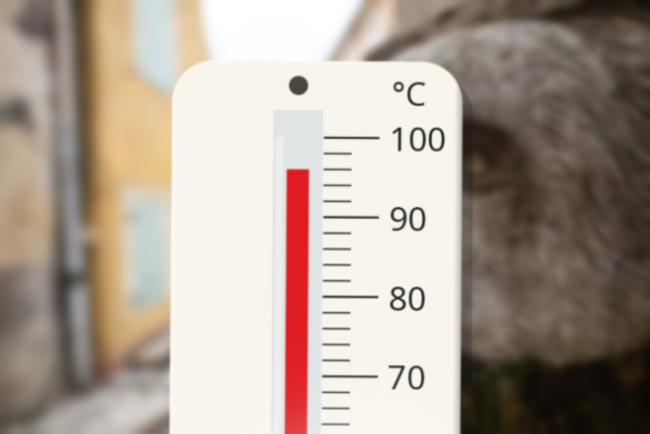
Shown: 96 °C
